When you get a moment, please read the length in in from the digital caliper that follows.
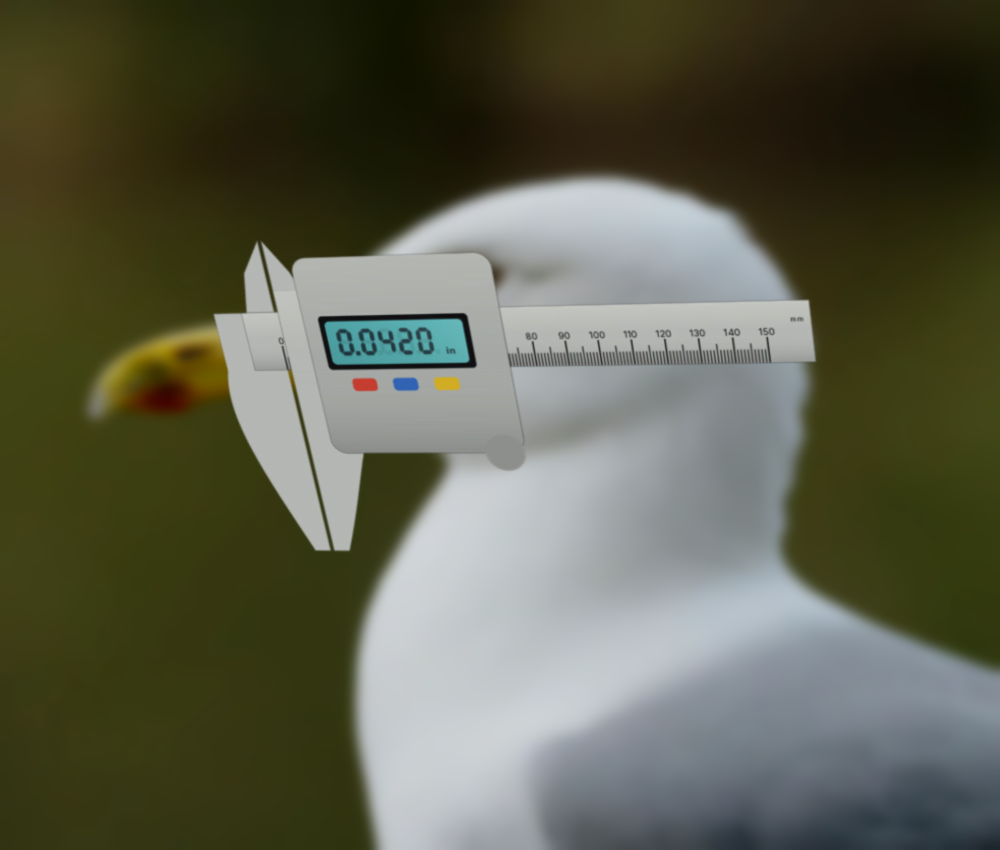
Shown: 0.0420 in
